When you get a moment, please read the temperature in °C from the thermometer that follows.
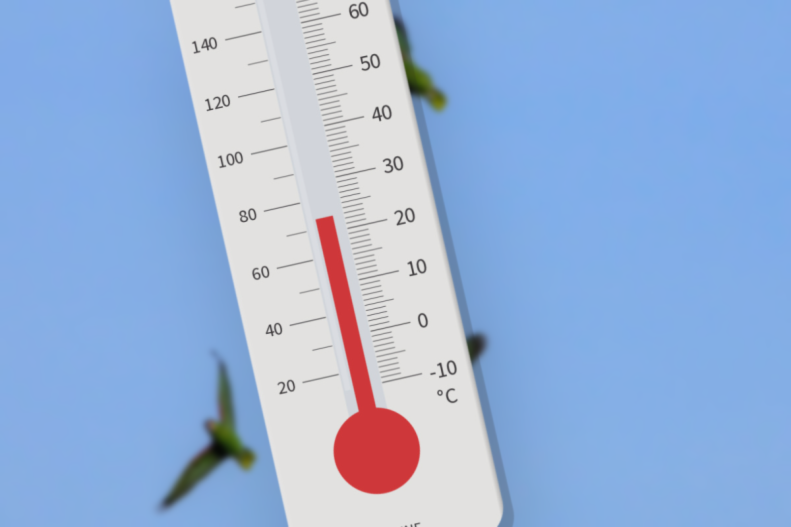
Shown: 23 °C
